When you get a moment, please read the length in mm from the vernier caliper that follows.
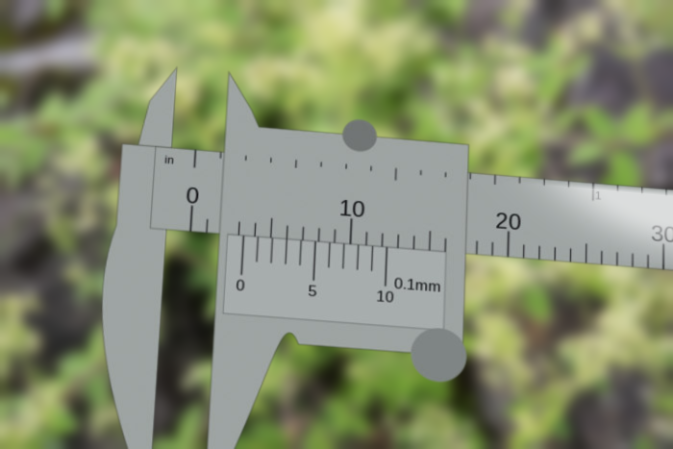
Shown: 3.3 mm
